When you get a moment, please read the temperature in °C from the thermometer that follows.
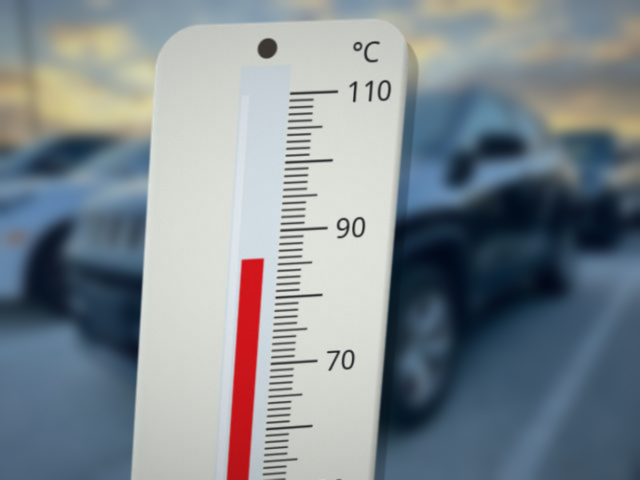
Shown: 86 °C
